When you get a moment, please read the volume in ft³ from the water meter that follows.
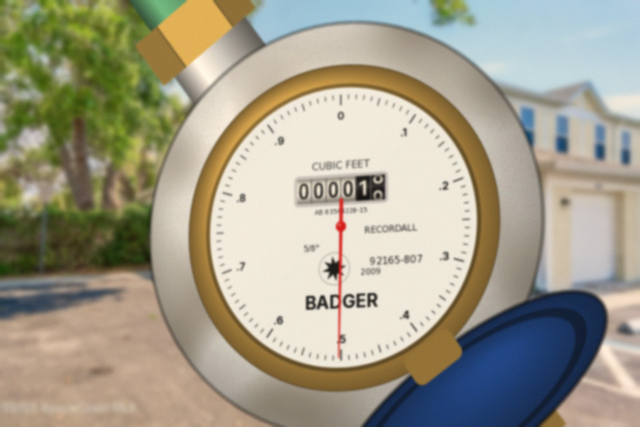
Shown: 18.50 ft³
